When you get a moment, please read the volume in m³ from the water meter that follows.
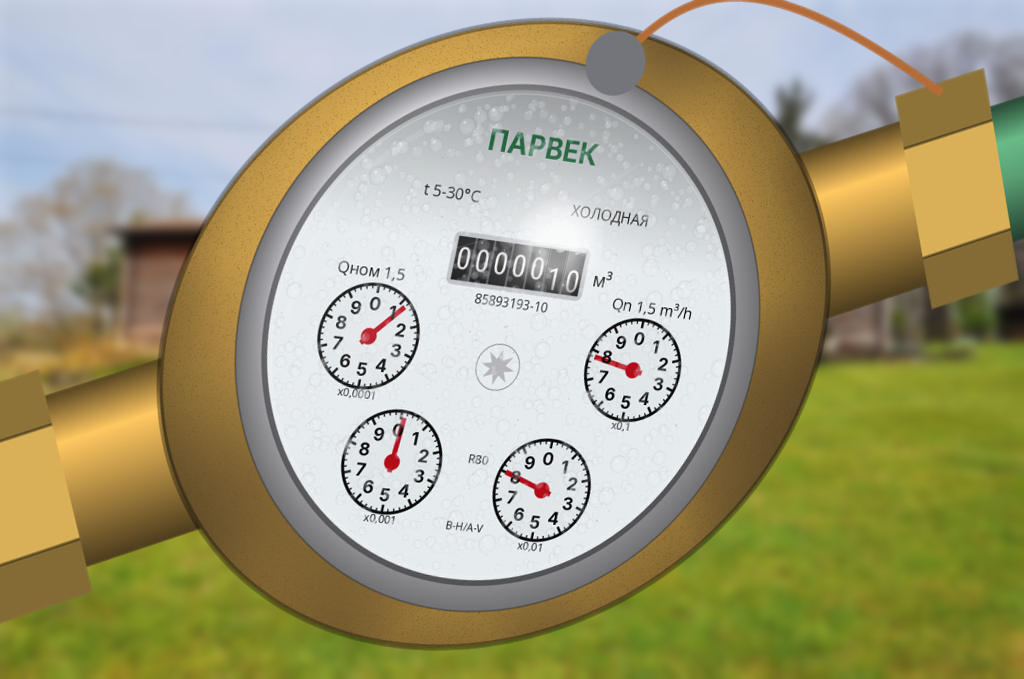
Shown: 9.7801 m³
